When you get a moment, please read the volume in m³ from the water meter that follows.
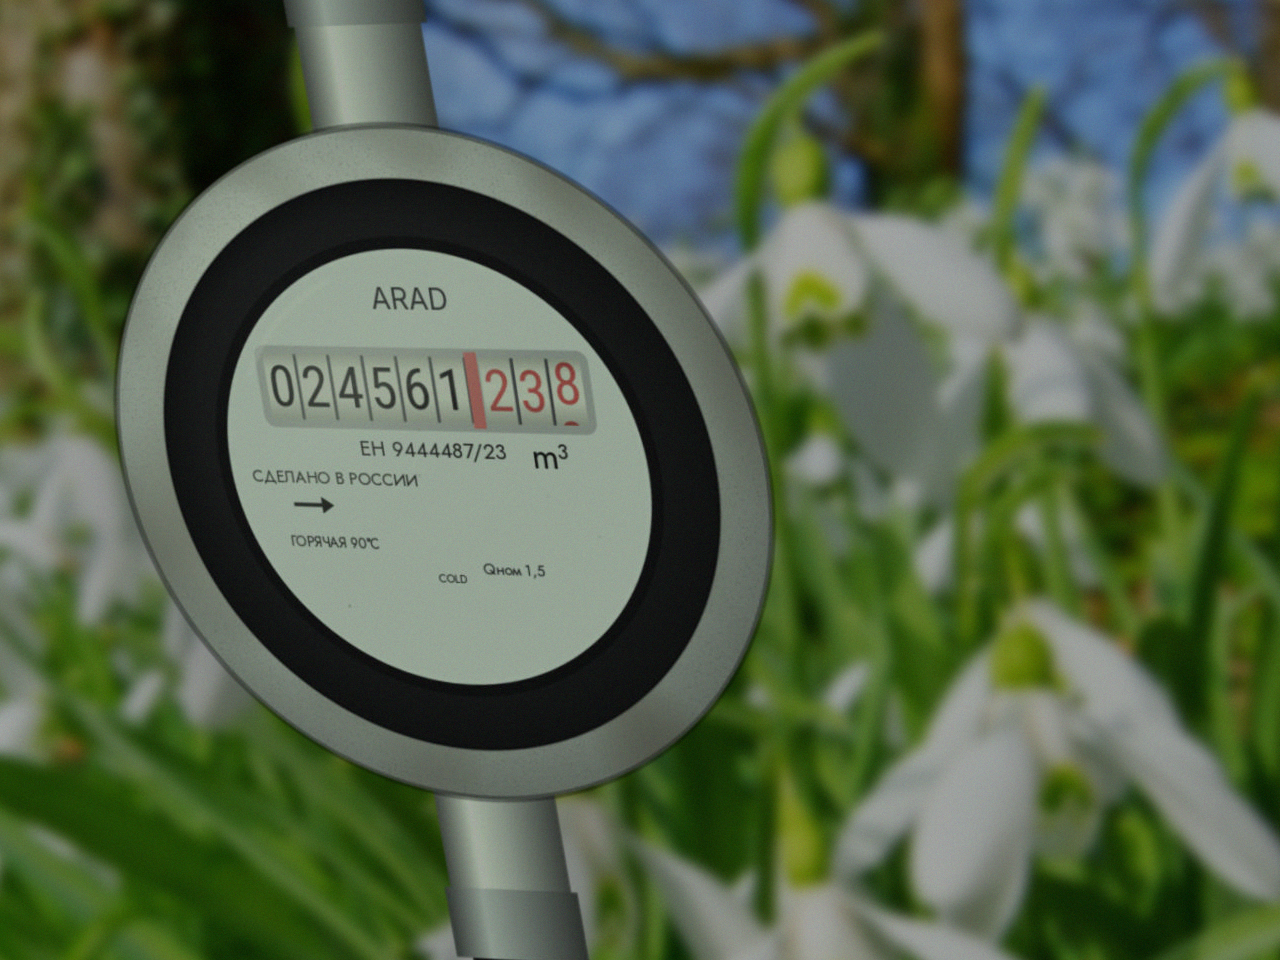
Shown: 24561.238 m³
